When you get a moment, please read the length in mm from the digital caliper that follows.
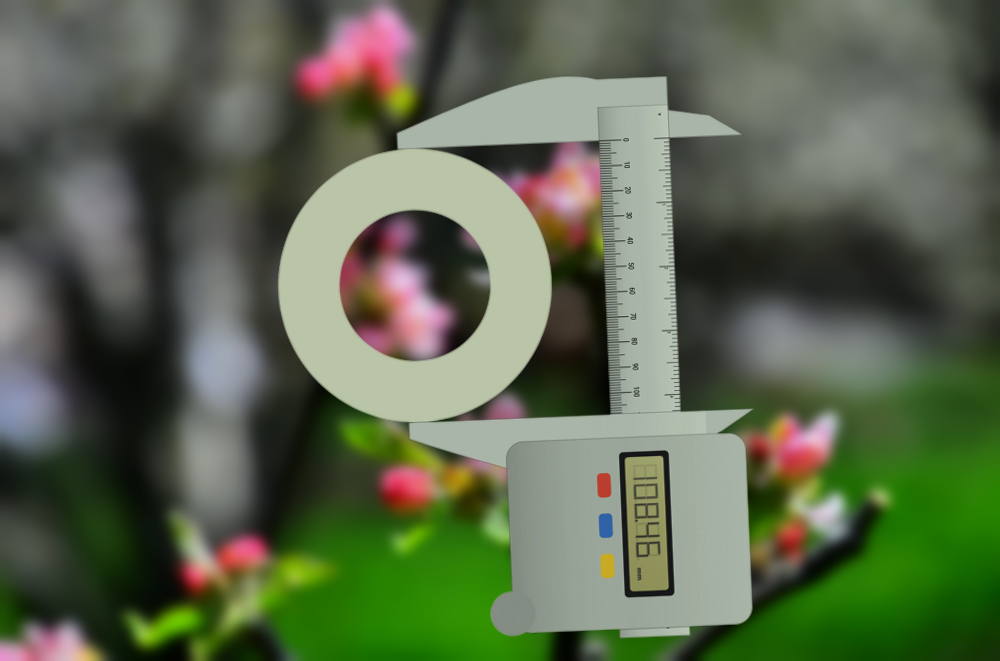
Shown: 108.46 mm
